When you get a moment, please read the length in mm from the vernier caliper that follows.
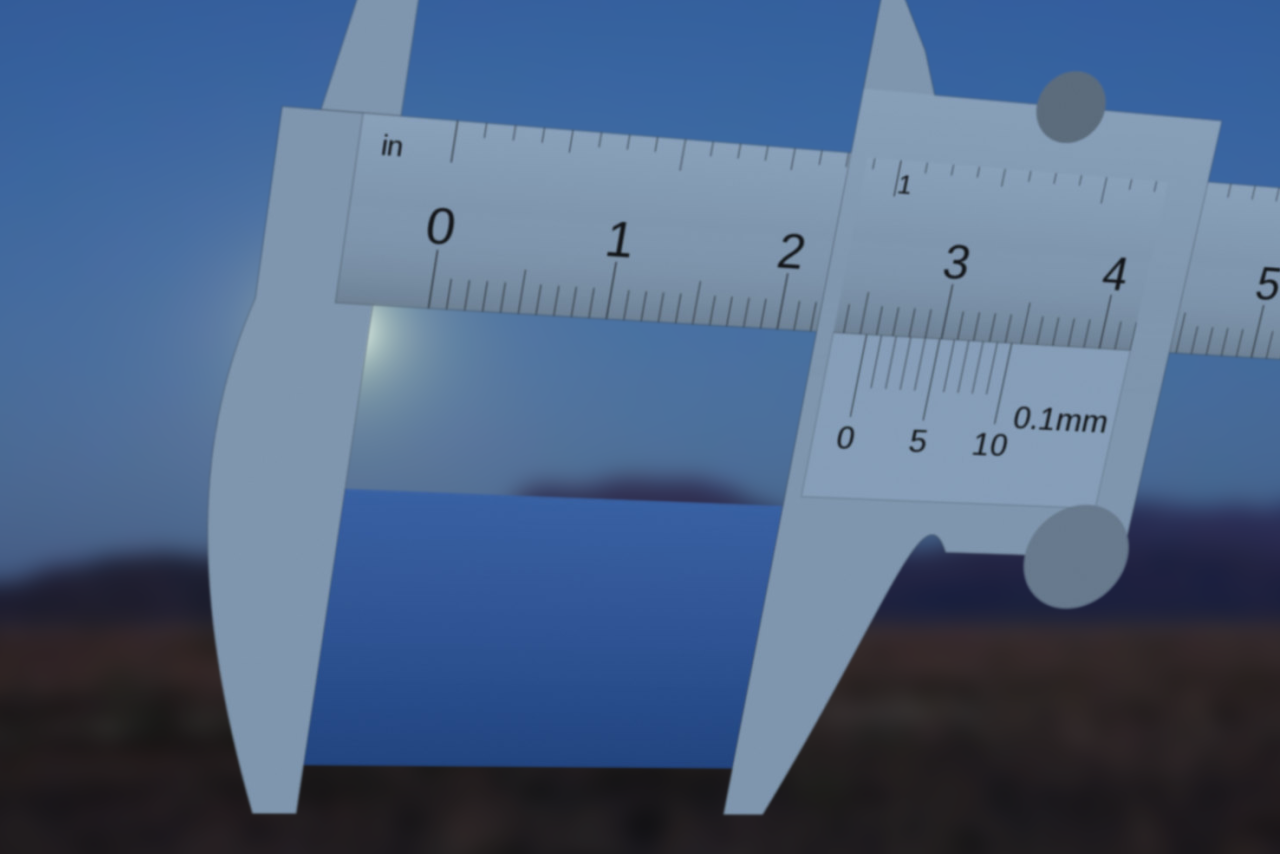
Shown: 25.4 mm
